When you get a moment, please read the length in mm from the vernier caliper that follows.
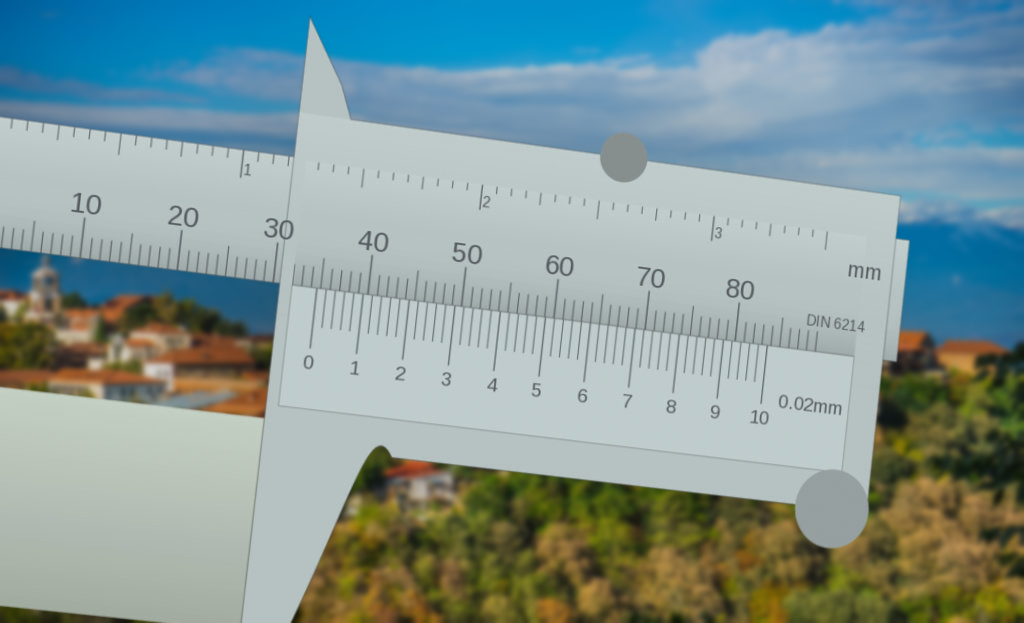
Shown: 34.6 mm
